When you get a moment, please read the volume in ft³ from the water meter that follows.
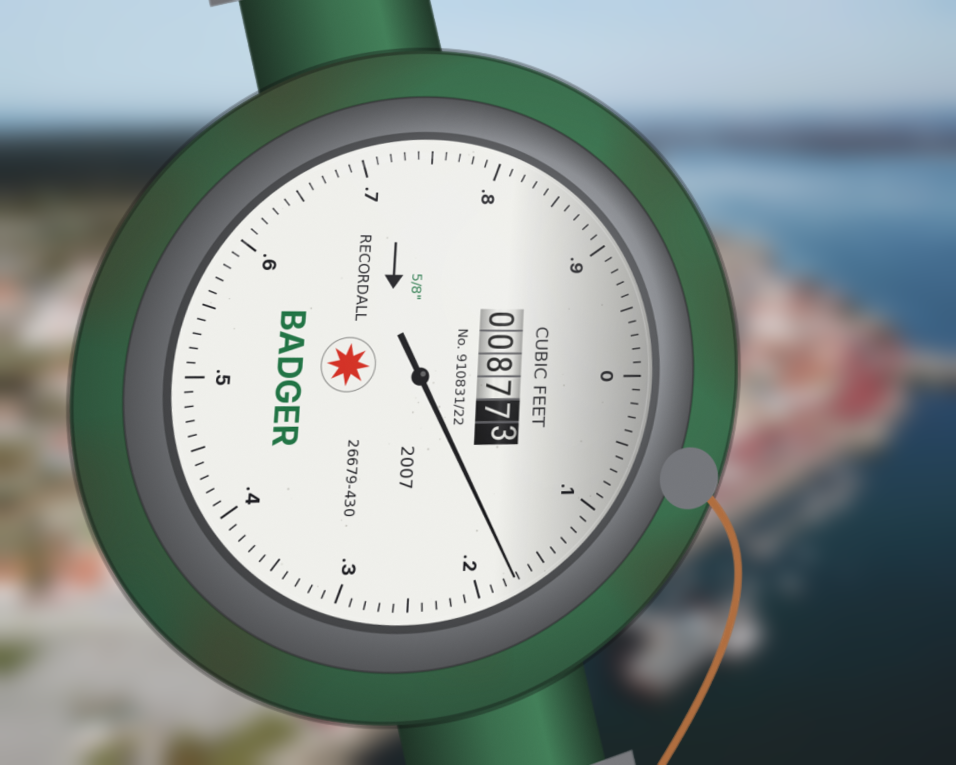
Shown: 8773.17 ft³
